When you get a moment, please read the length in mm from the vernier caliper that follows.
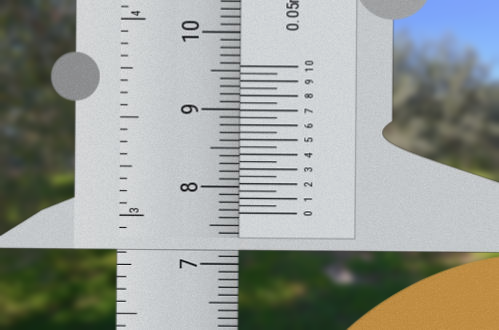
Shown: 76.6 mm
